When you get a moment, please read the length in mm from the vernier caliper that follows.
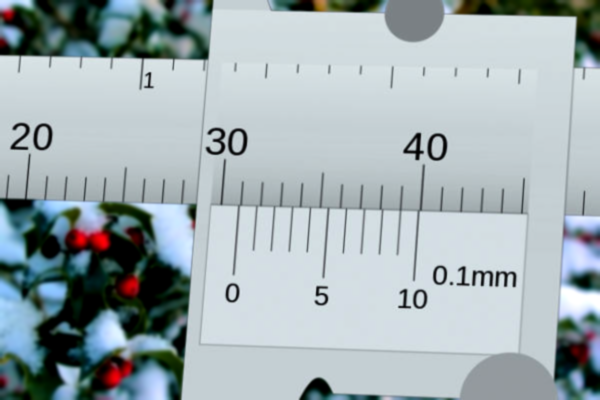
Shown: 30.9 mm
